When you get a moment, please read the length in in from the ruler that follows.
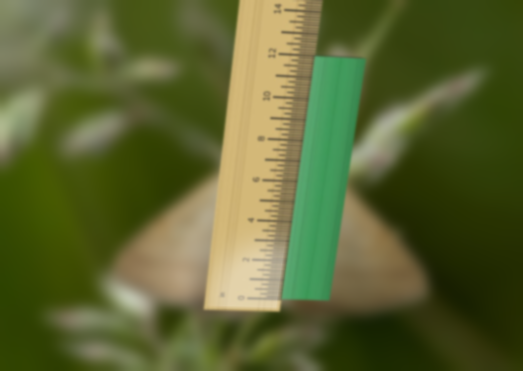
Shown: 12 in
